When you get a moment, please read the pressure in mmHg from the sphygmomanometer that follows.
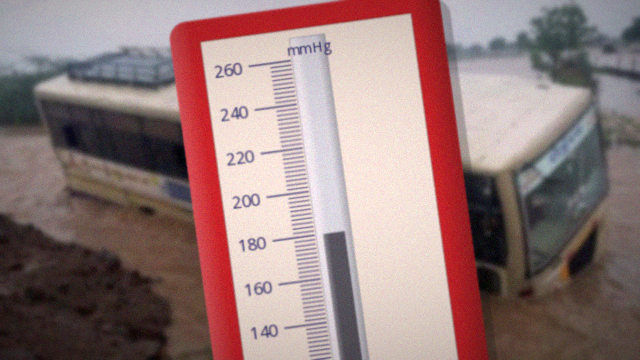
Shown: 180 mmHg
